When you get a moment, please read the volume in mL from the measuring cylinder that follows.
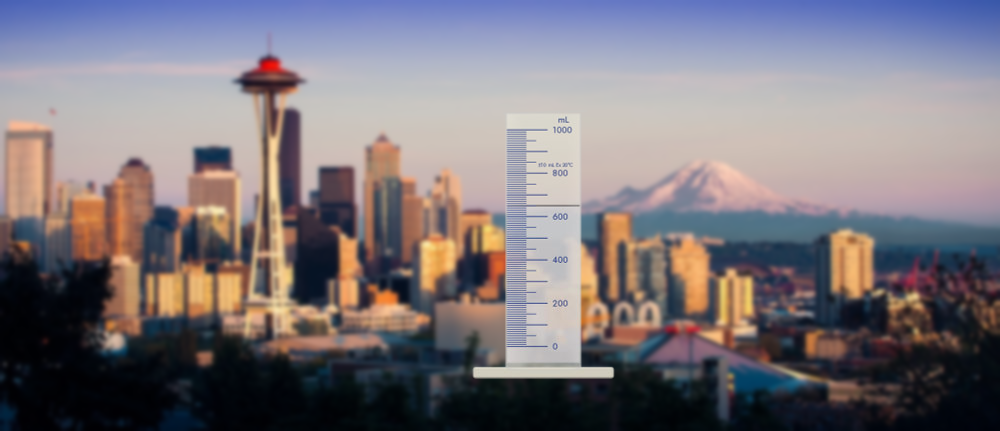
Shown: 650 mL
